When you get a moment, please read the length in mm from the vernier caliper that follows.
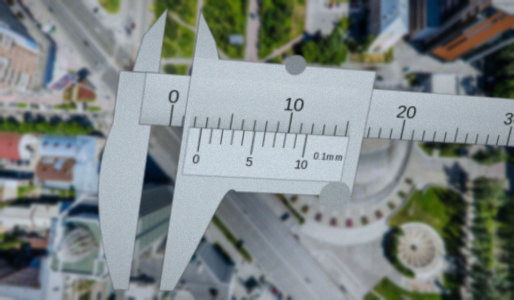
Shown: 2.6 mm
